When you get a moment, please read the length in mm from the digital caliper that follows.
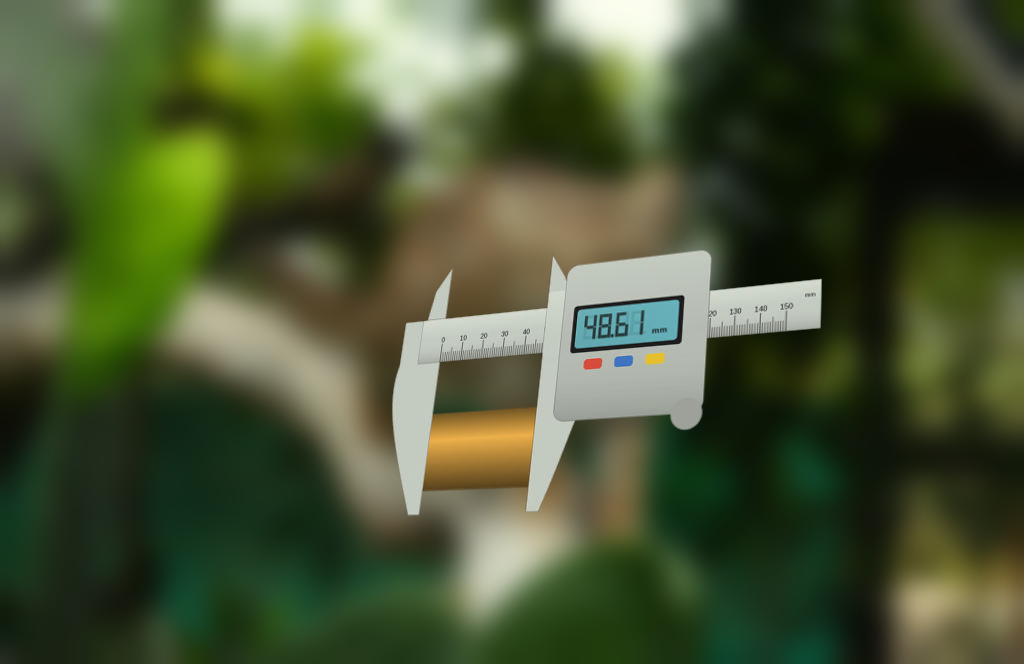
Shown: 48.61 mm
